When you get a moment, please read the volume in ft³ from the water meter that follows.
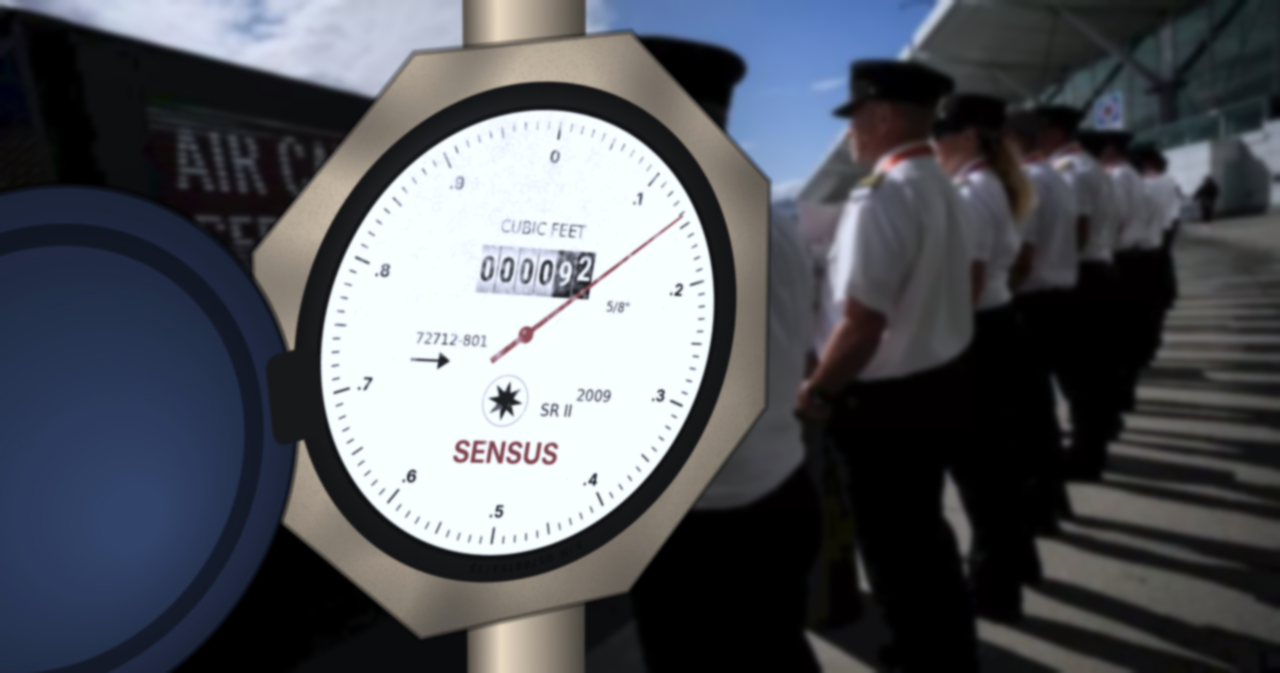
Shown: 92.14 ft³
